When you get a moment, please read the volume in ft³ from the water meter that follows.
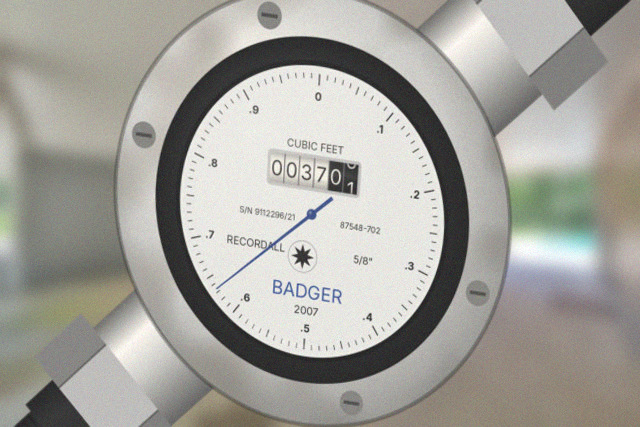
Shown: 3700.63 ft³
